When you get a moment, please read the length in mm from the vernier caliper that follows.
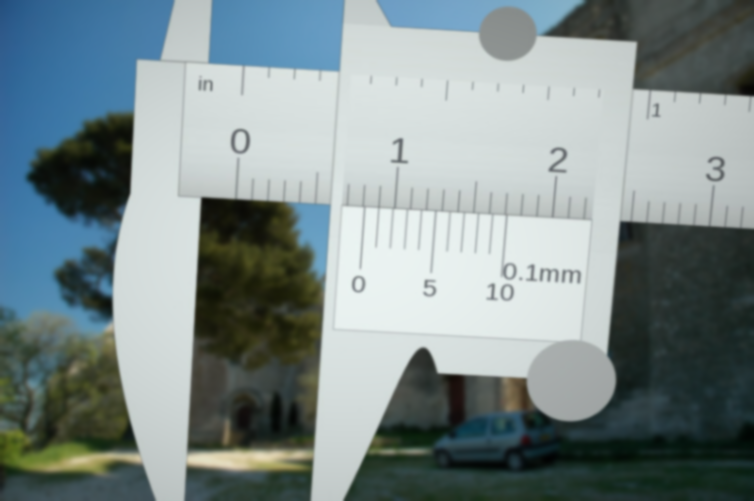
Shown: 8.1 mm
